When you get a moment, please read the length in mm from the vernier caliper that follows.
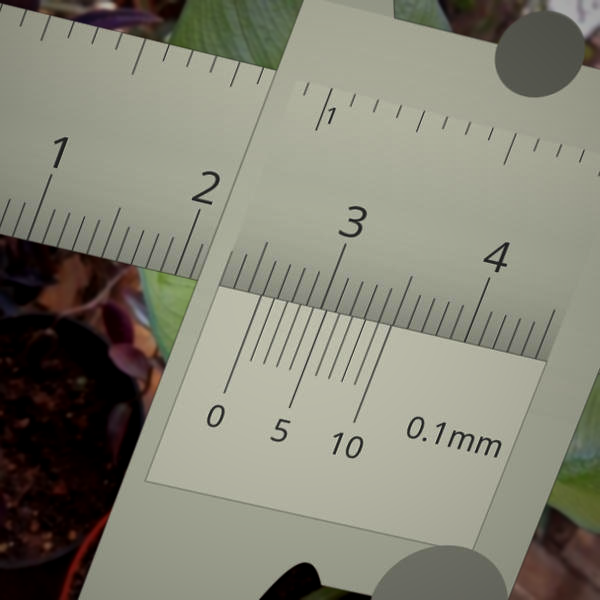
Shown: 25.9 mm
